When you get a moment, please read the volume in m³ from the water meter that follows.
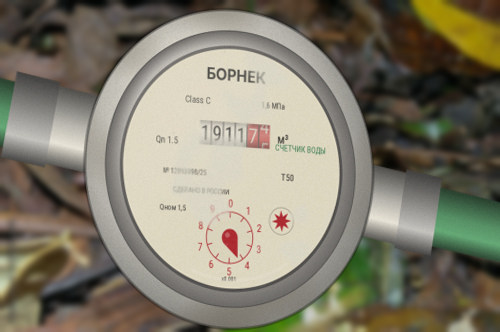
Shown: 1911.744 m³
